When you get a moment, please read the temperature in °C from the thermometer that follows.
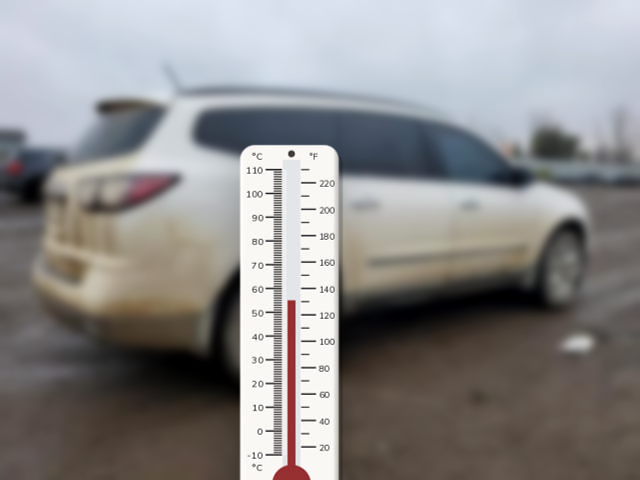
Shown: 55 °C
